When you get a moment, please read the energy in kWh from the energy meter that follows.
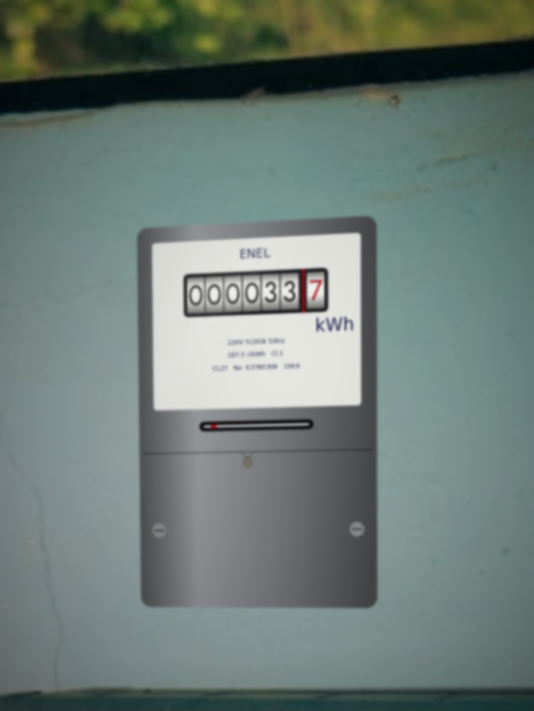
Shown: 33.7 kWh
